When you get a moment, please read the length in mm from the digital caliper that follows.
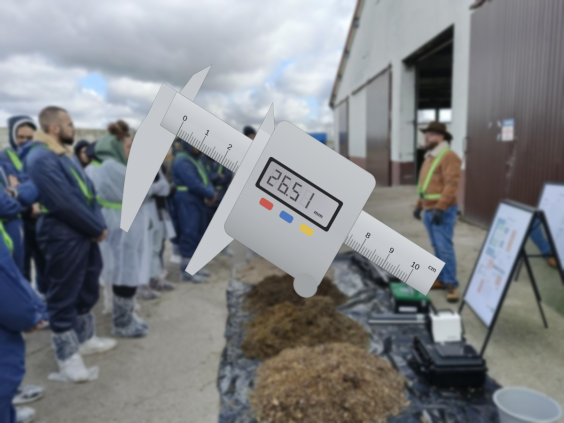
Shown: 26.51 mm
